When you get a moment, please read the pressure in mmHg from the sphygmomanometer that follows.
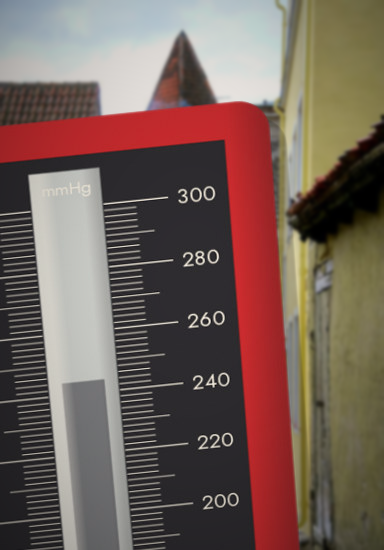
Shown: 244 mmHg
